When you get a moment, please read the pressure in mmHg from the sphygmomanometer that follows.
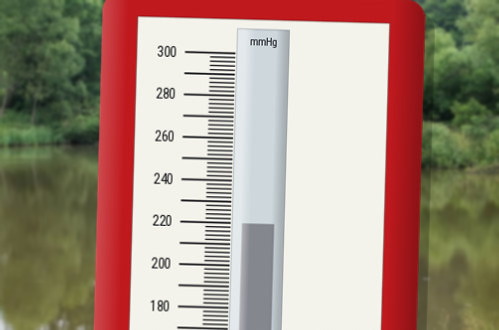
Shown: 220 mmHg
